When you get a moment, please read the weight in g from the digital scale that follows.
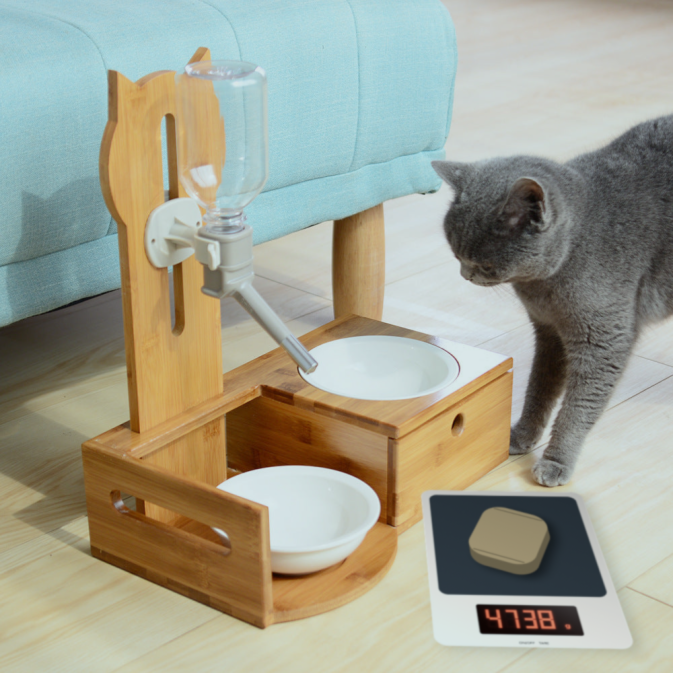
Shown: 4738 g
